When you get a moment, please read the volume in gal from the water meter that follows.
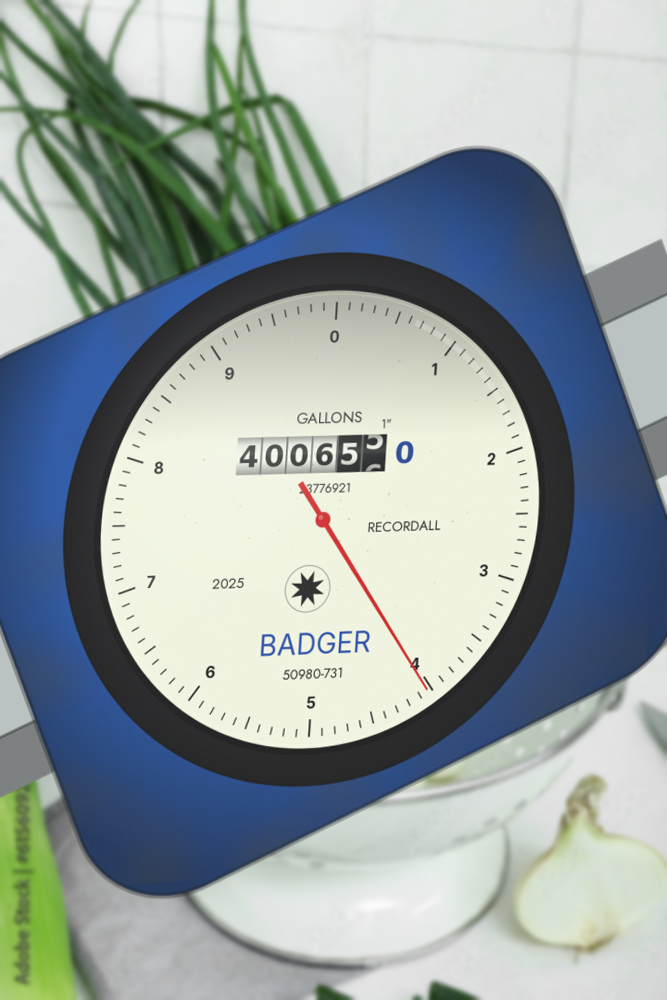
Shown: 4006554.0 gal
